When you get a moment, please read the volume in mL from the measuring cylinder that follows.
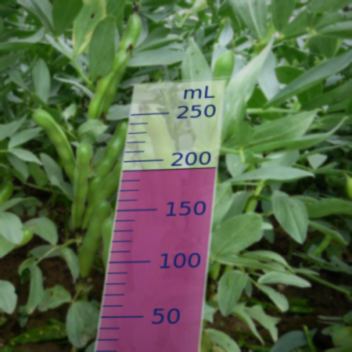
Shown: 190 mL
